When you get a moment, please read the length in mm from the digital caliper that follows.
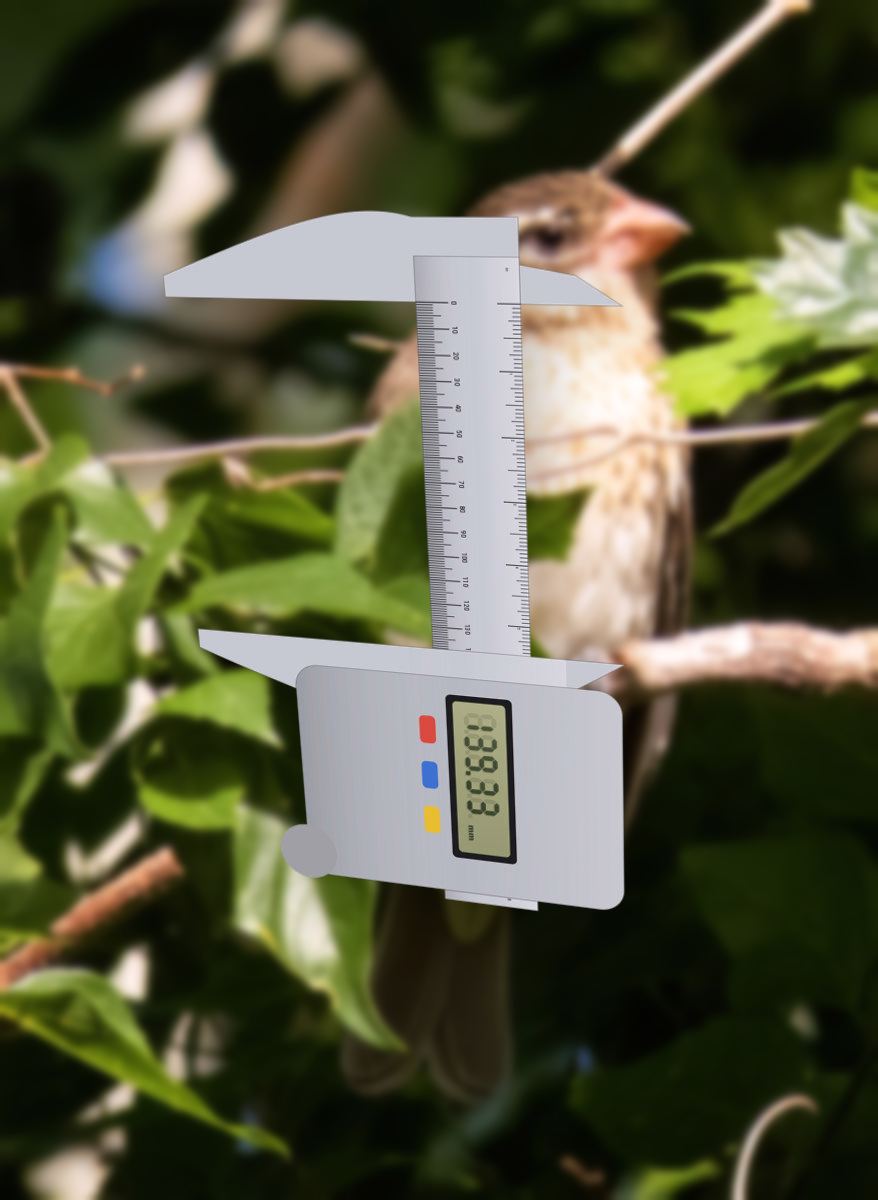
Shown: 139.33 mm
